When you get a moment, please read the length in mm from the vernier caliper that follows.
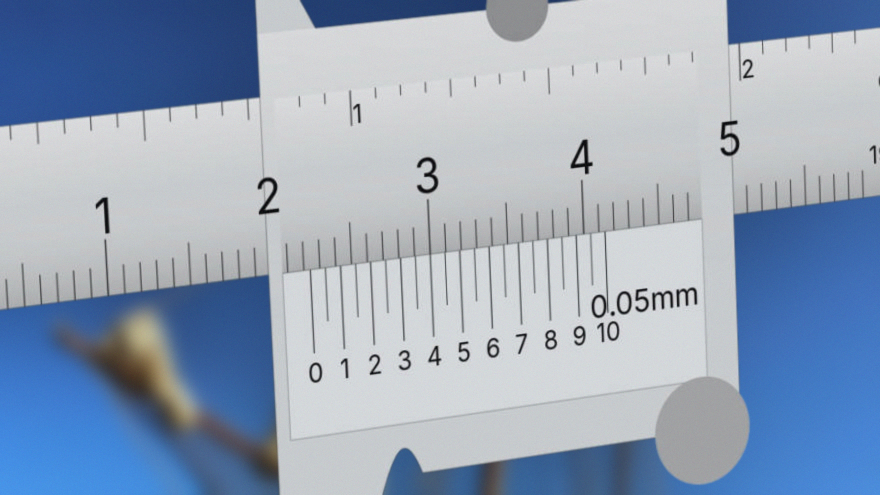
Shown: 22.4 mm
